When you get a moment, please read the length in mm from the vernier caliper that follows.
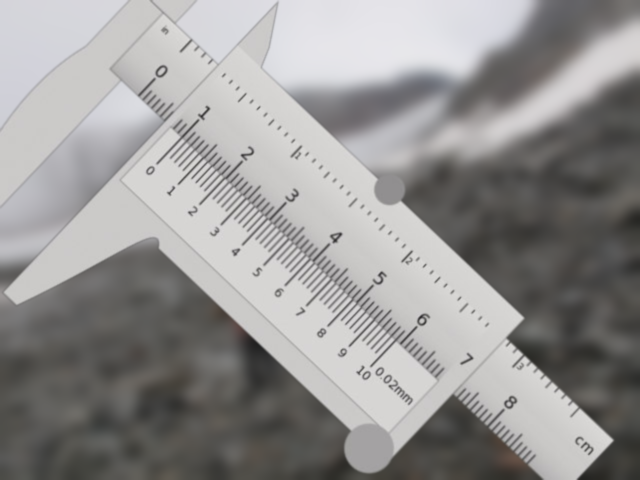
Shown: 10.0 mm
